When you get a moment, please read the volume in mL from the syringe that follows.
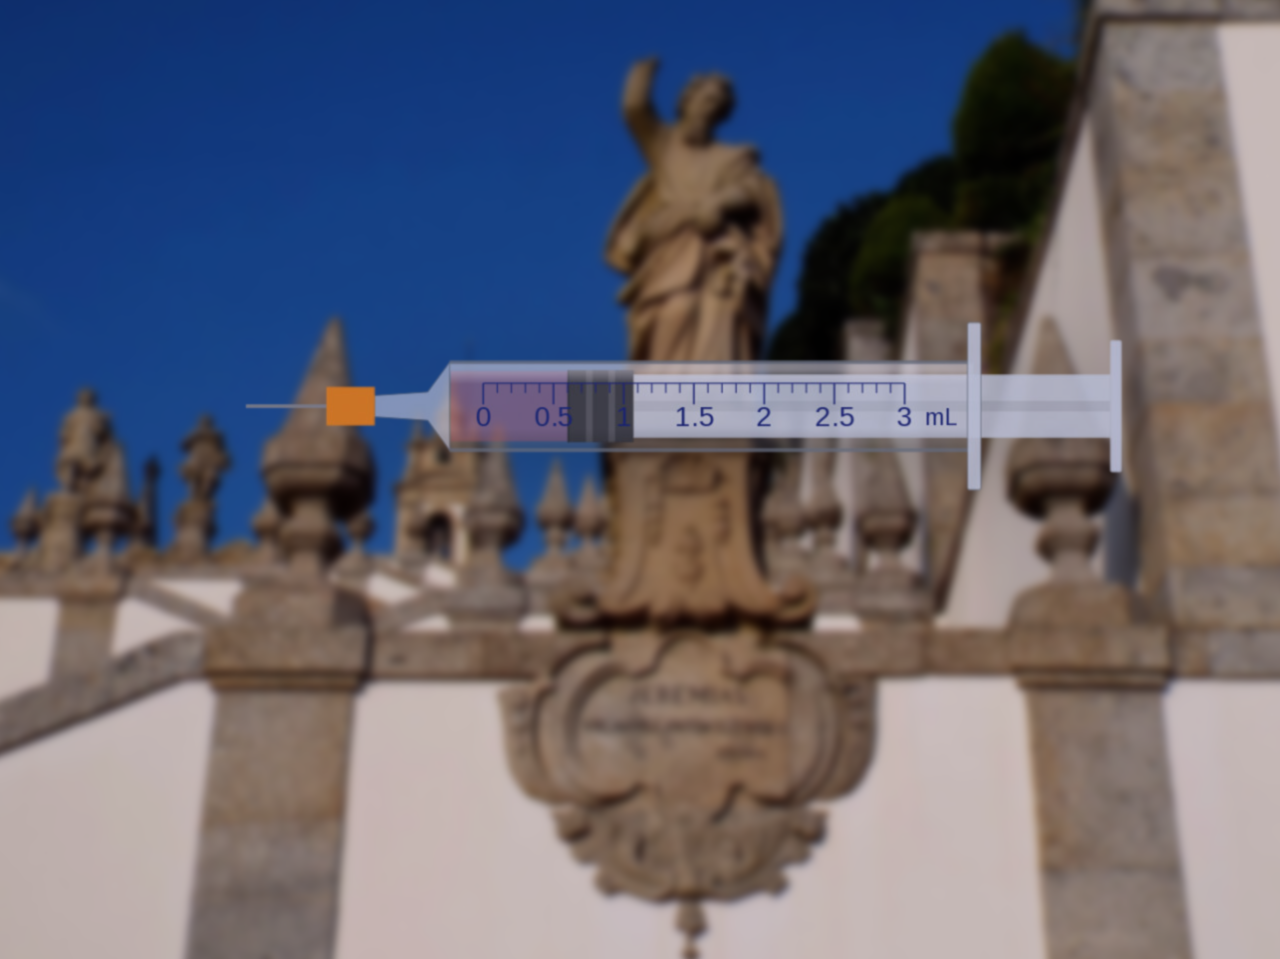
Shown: 0.6 mL
